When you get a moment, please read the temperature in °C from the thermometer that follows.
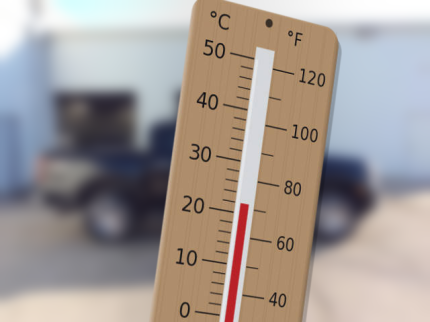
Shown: 22 °C
